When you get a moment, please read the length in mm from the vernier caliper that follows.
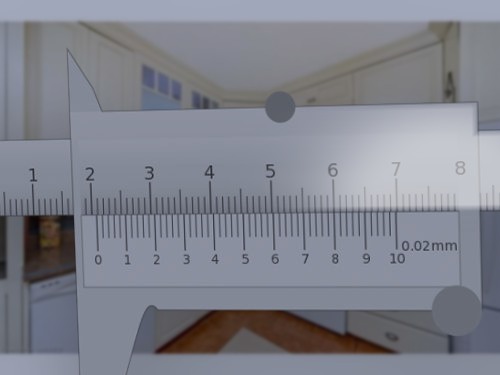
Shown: 20.8 mm
